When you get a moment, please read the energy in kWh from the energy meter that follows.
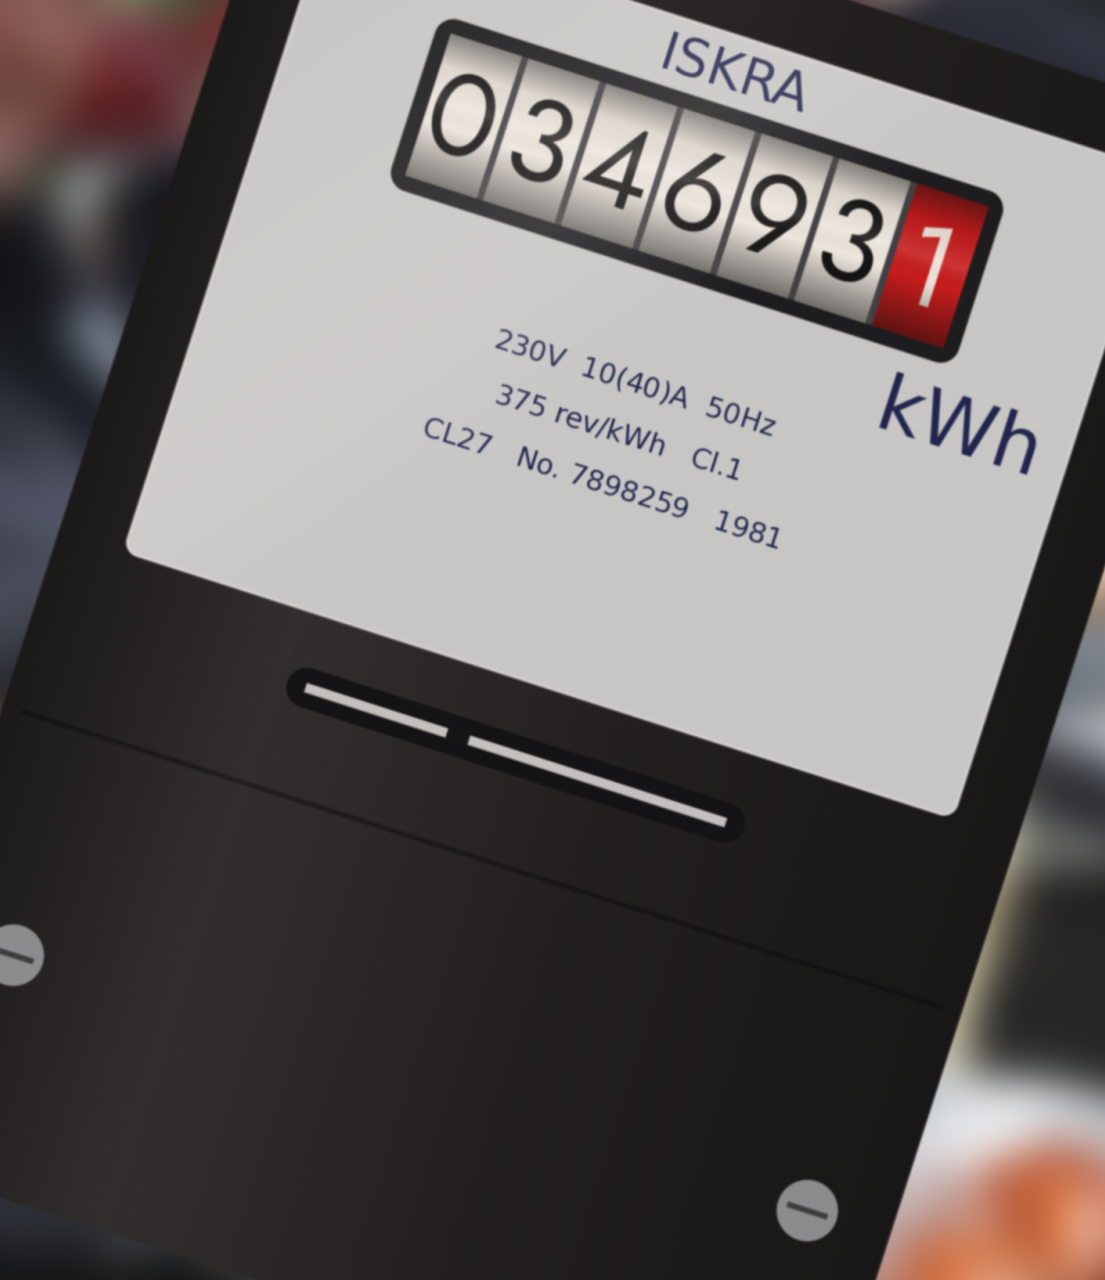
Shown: 34693.1 kWh
